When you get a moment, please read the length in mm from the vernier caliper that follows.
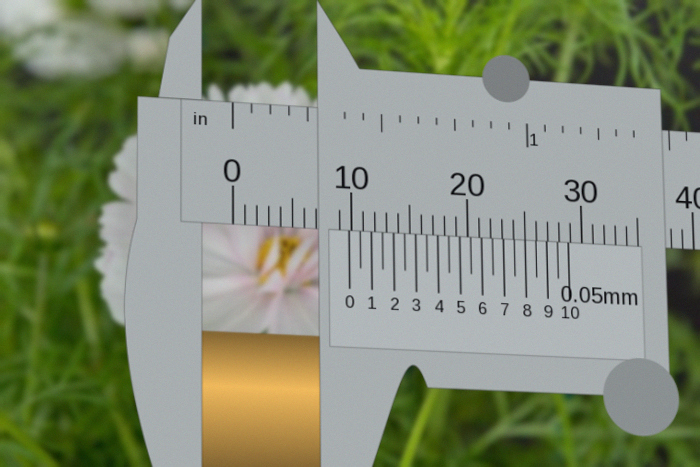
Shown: 9.8 mm
